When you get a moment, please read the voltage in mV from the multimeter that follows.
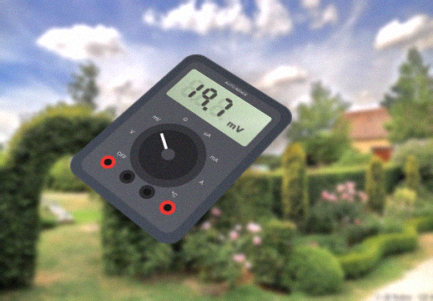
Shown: 19.7 mV
